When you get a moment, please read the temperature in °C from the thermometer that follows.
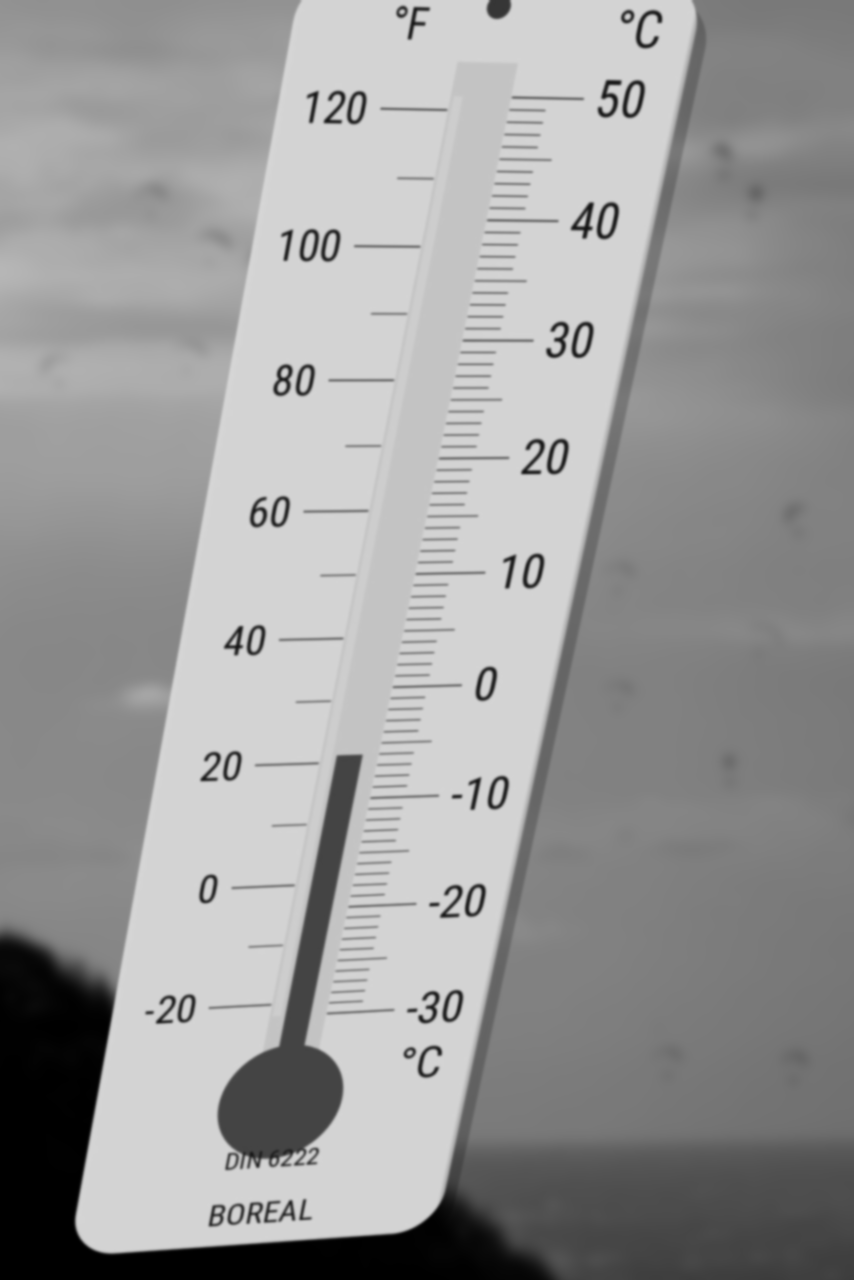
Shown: -6 °C
